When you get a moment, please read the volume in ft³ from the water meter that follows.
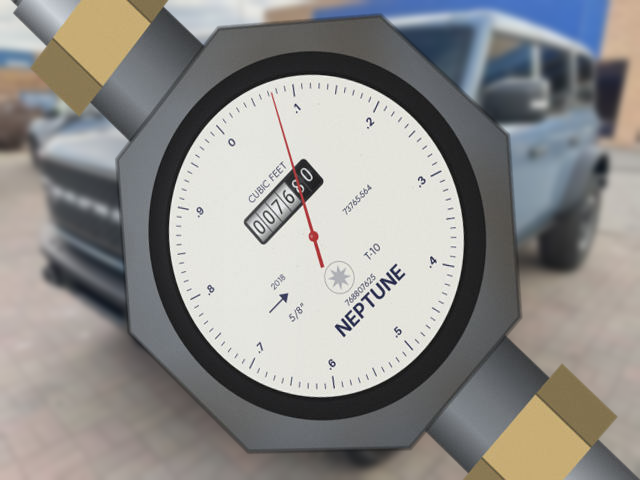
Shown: 7680.07 ft³
